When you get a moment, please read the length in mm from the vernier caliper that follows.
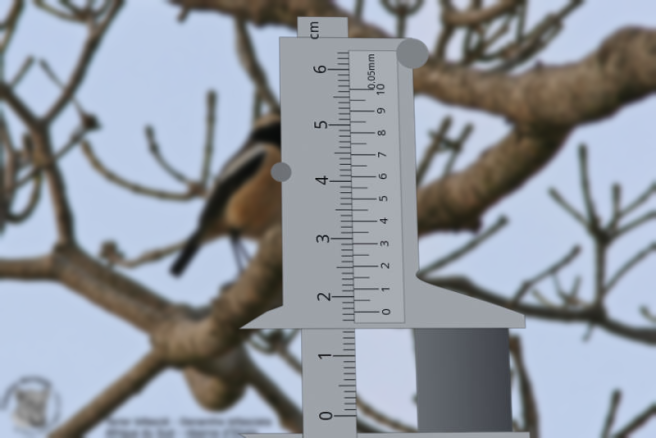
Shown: 17.4 mm
